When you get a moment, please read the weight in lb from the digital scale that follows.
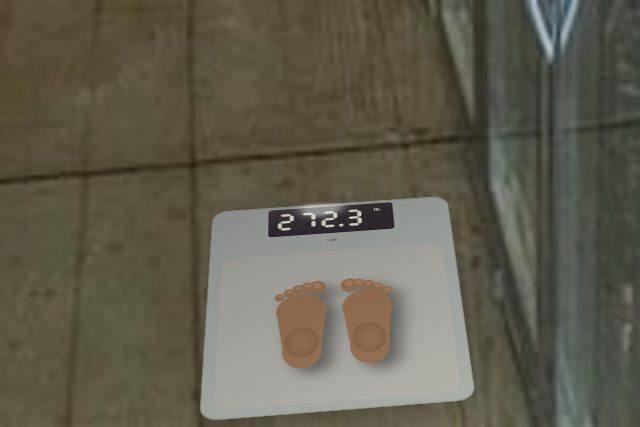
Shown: 272.3 lb
